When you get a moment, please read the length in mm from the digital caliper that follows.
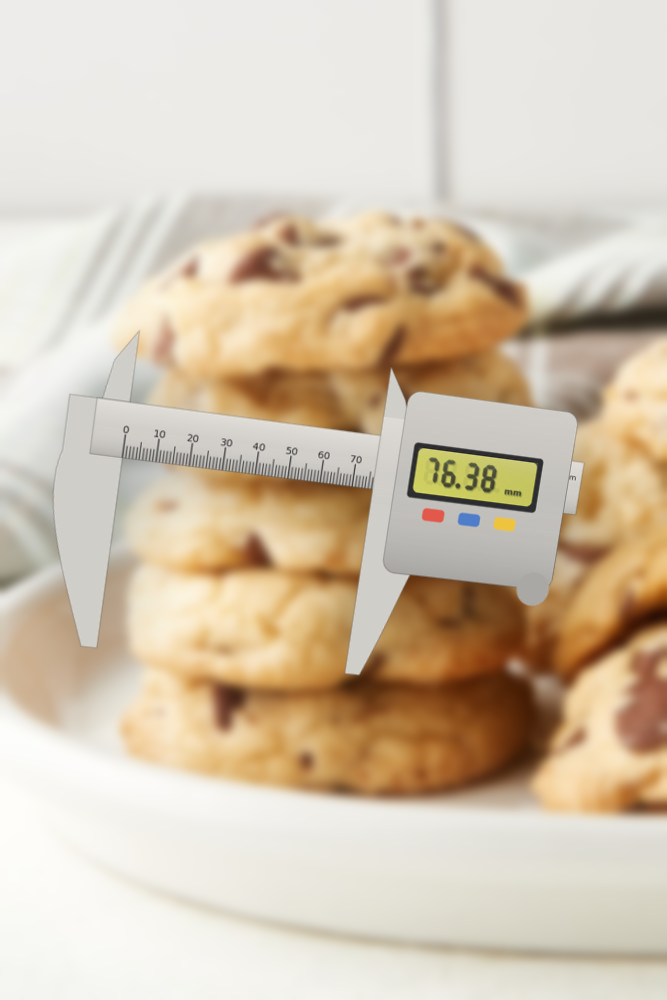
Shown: 76.38 mm
